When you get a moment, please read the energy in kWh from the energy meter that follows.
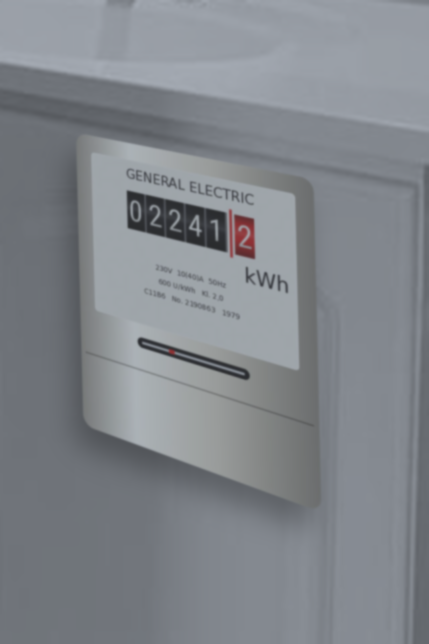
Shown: 2241.2 kWh
